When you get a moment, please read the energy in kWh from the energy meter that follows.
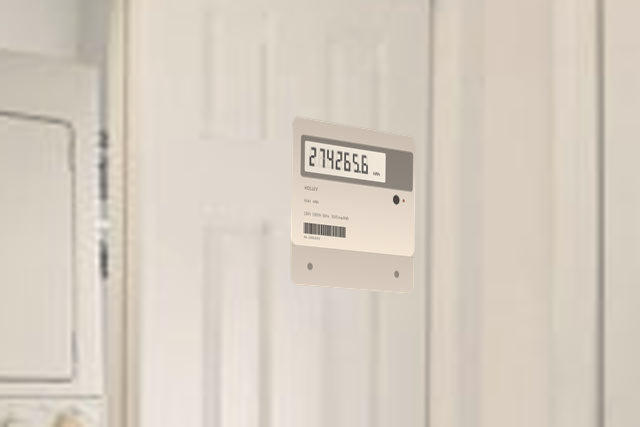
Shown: 274265.6 kWh
